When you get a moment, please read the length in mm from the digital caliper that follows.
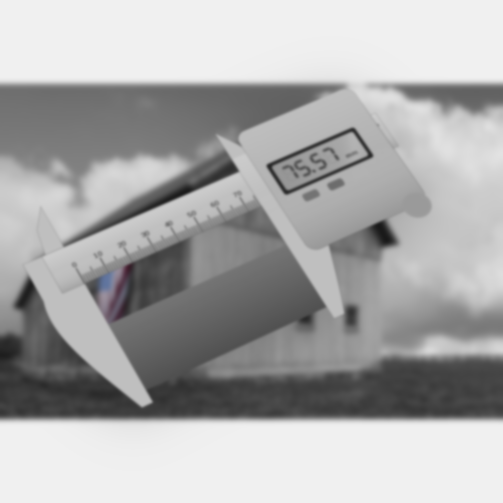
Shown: 75.57 mm
